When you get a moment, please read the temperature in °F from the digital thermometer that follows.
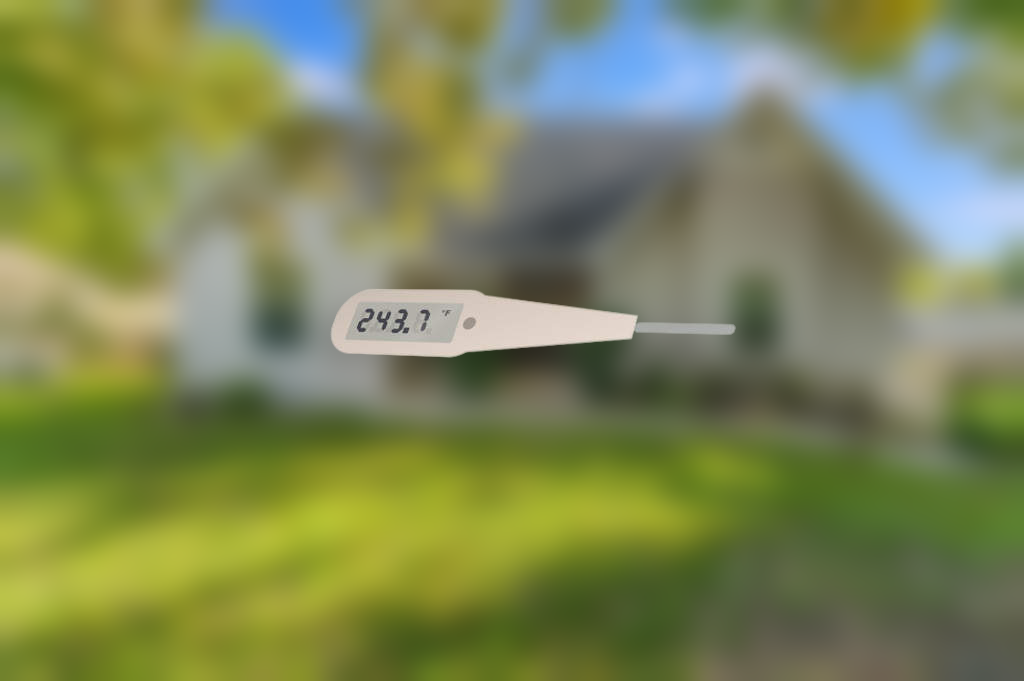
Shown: 243.7 °F
